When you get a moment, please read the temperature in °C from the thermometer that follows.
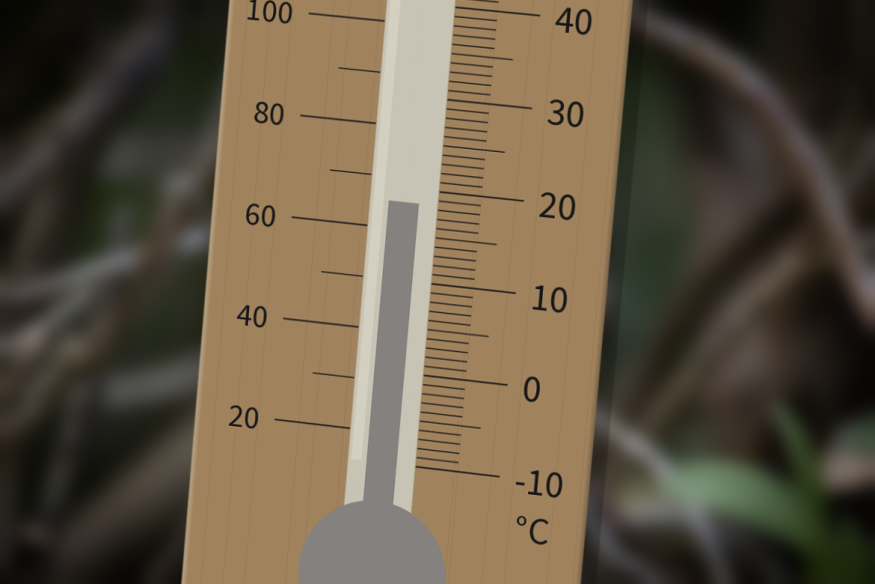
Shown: 18.5 °C
